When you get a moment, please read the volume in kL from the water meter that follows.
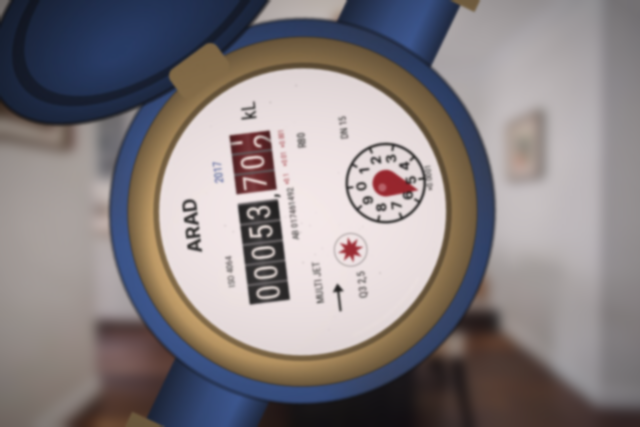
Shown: 53.7015 kL
